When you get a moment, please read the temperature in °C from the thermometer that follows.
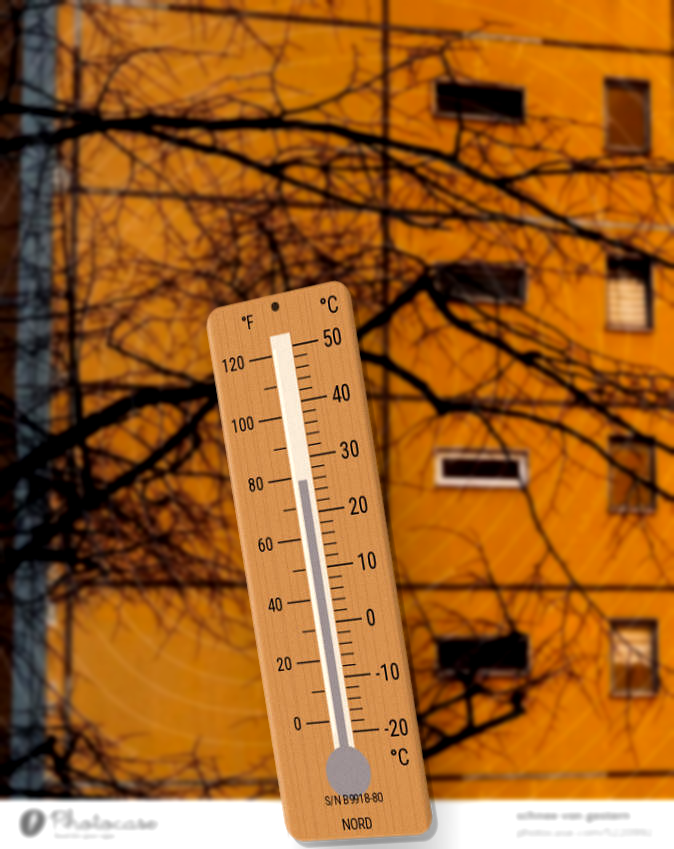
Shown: 26 °C
